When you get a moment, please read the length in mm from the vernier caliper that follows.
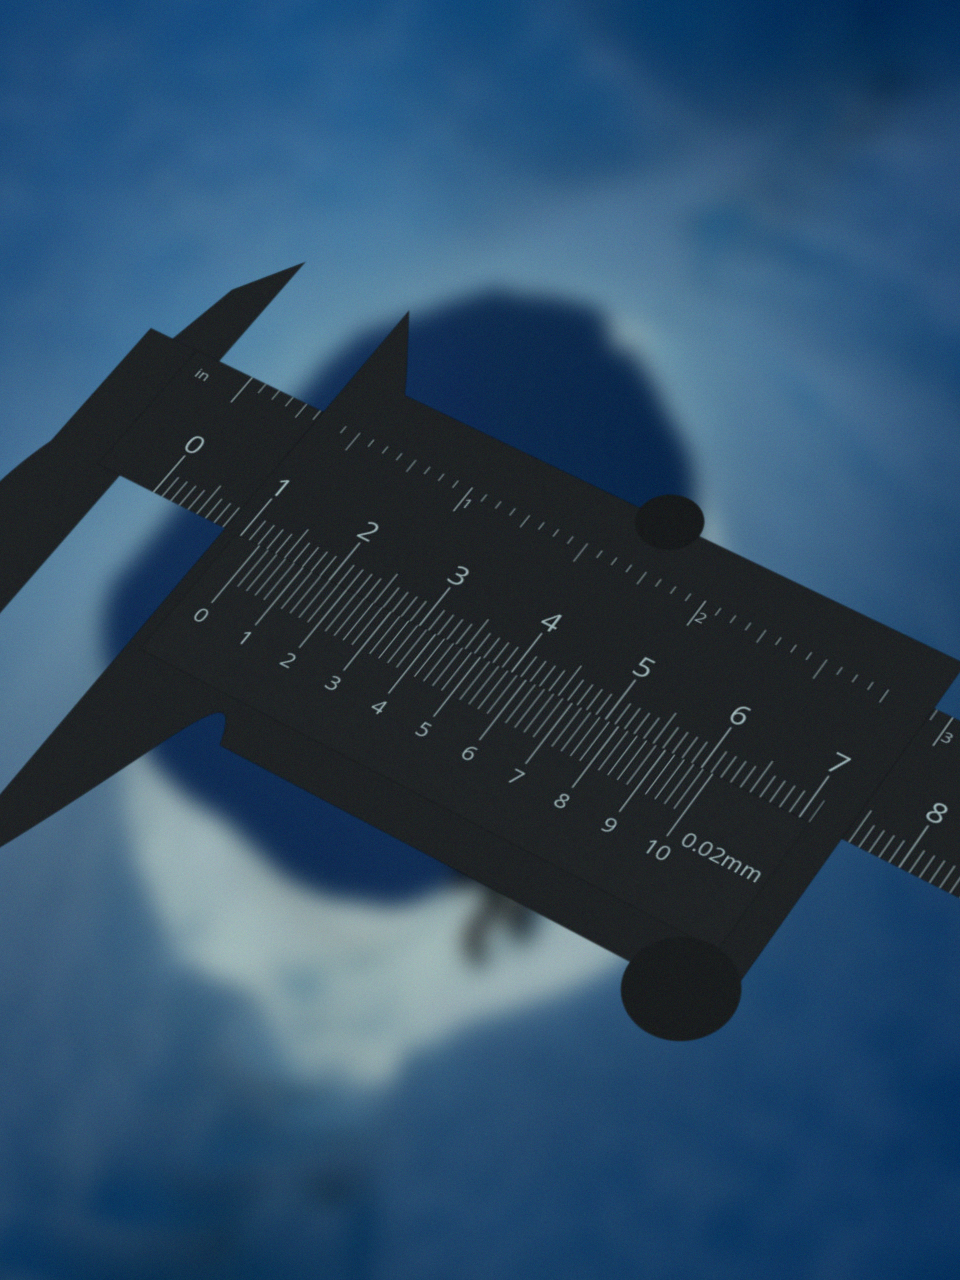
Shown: 12.2 mm
